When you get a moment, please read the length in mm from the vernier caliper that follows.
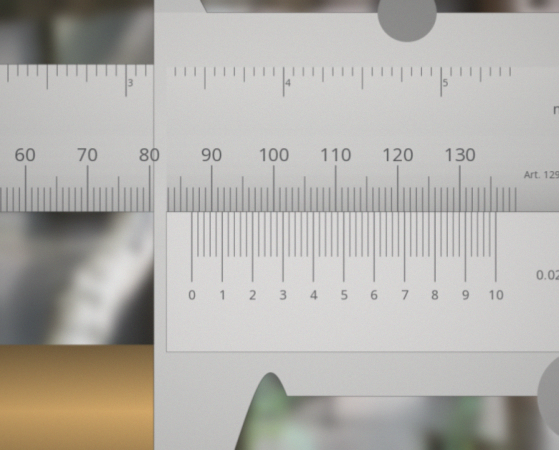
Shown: 86.8 mm
